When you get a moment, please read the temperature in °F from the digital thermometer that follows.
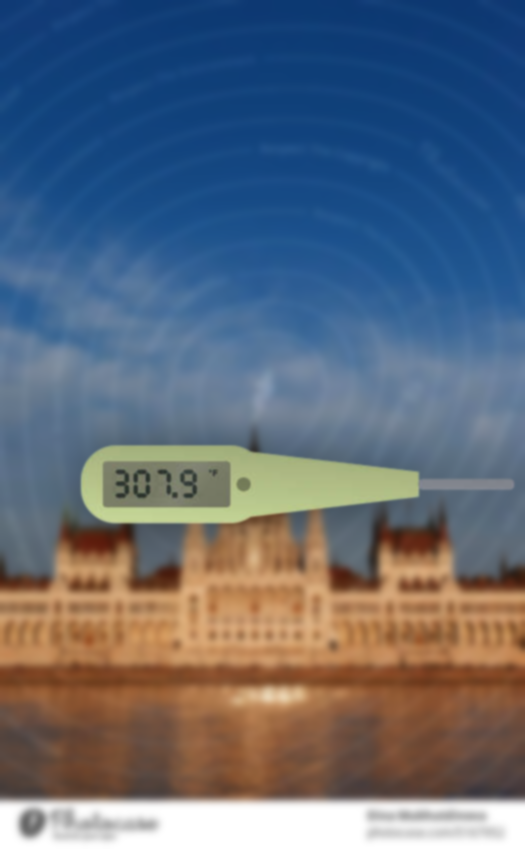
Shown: 307.9 °F
